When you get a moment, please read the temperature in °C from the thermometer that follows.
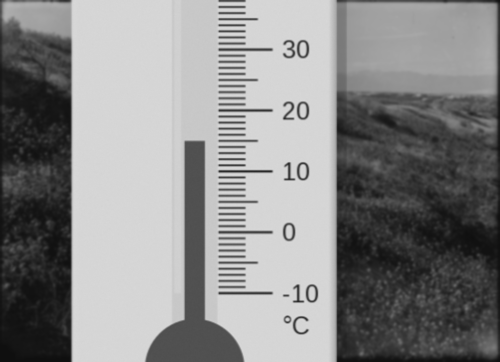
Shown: 15 °C
